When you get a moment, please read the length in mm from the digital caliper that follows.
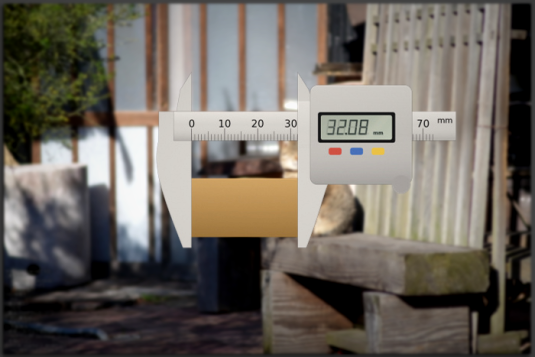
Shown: 32.08 mm
